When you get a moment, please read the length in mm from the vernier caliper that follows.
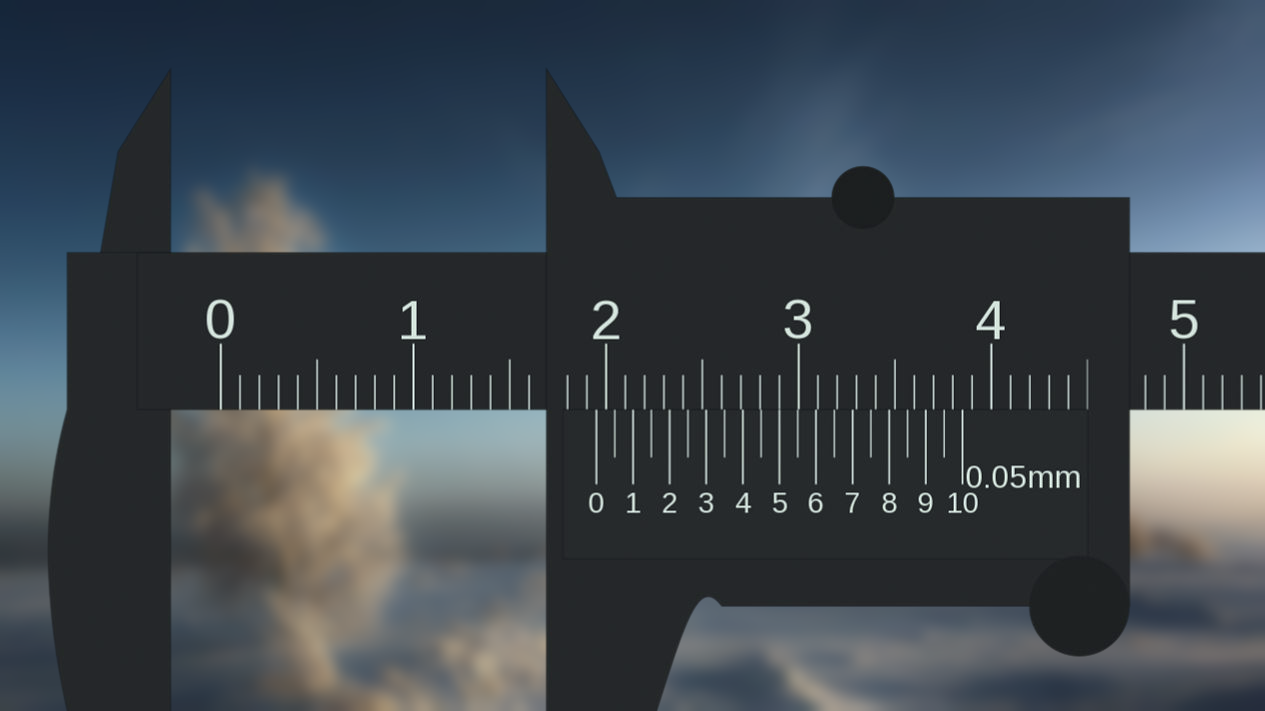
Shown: 19.5 mm
